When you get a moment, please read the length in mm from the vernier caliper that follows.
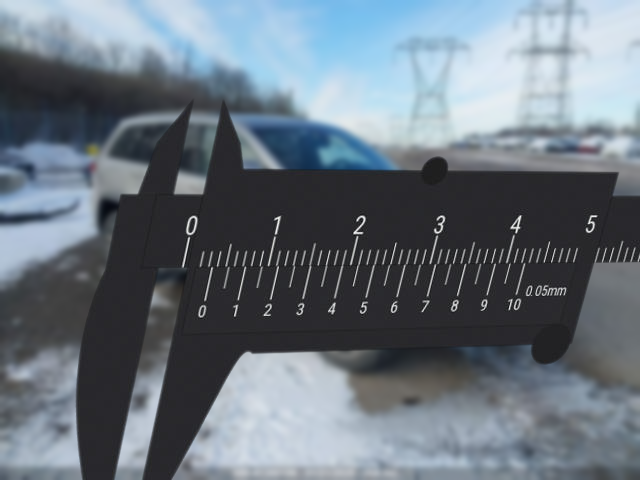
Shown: 3.4 mm
